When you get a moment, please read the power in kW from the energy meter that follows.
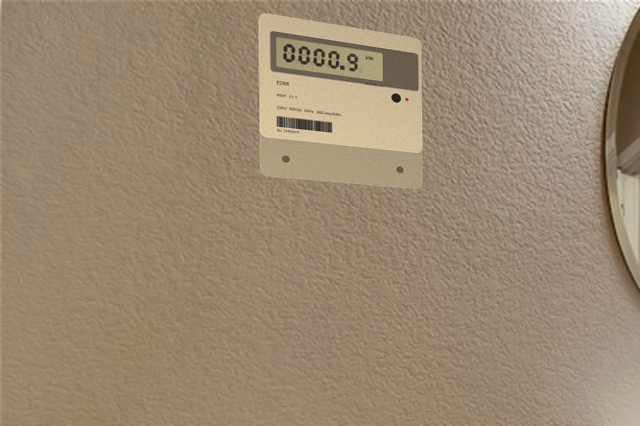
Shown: 0.9 kW
